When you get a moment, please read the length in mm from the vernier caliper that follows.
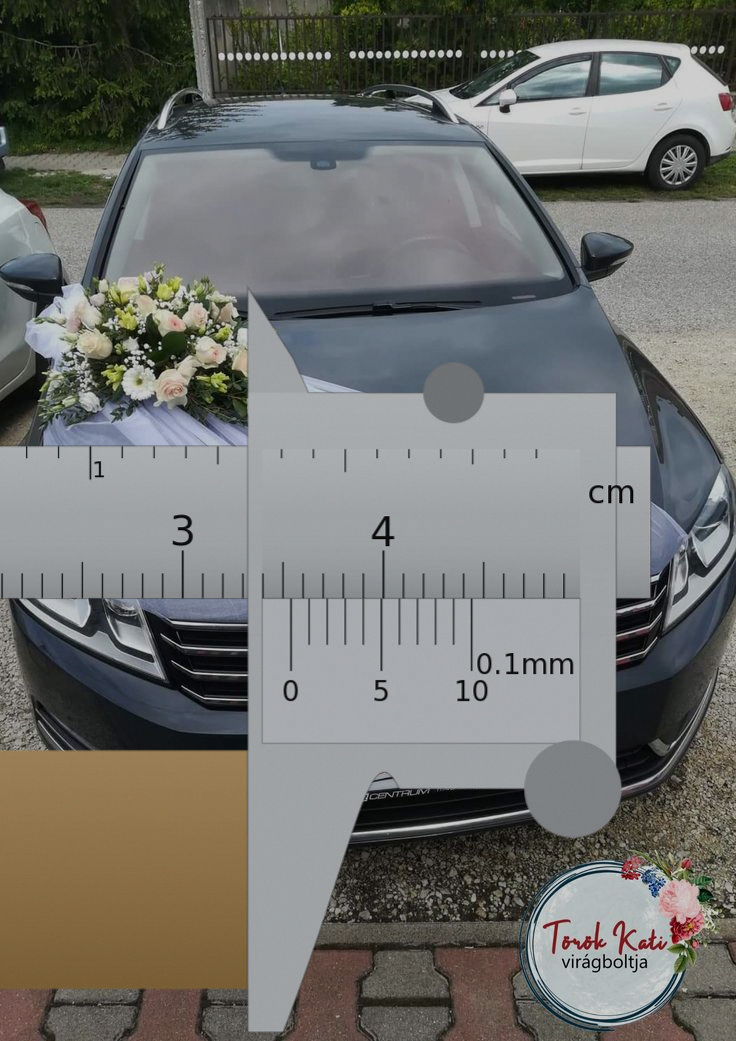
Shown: 35.4 mm
